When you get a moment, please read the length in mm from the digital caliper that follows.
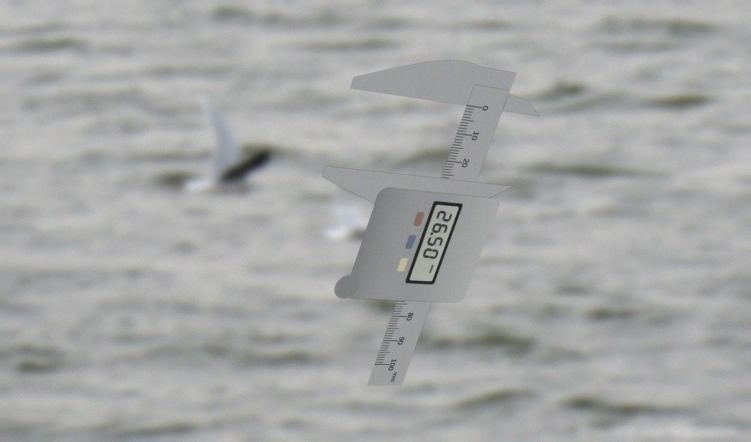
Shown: 26.50 mm
